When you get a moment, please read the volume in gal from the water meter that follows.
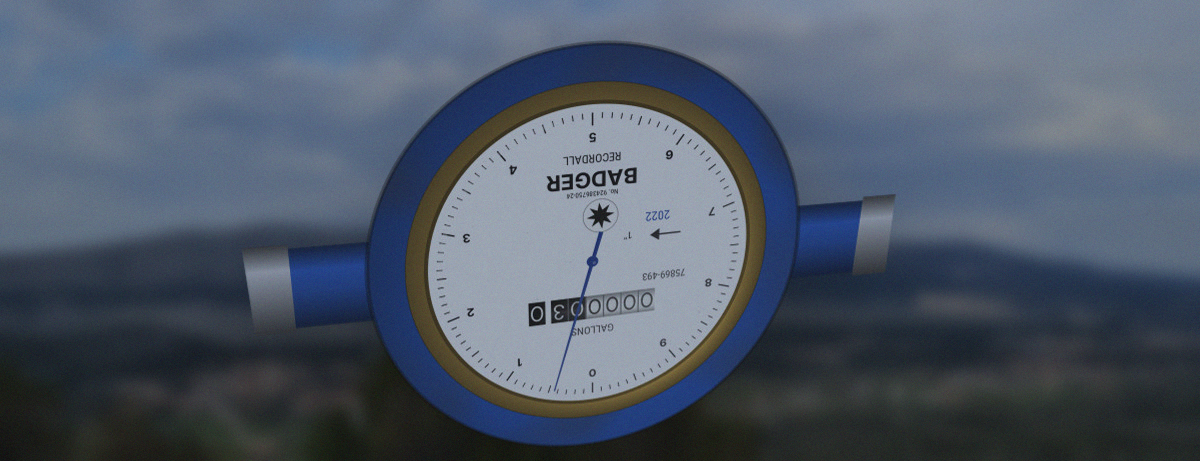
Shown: 30.4 gal
